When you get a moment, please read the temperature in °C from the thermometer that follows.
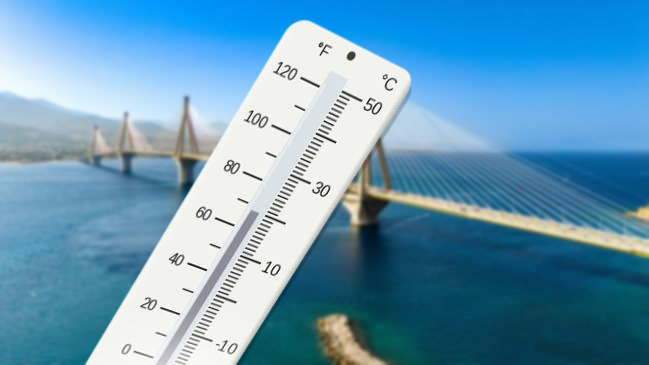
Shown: 20 °C
